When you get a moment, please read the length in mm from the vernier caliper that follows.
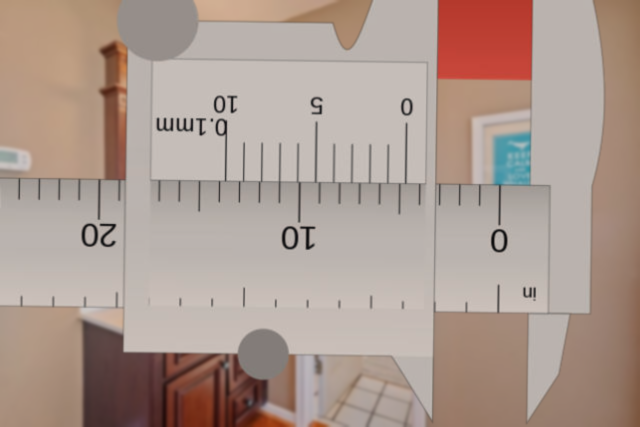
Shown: 4.7 mm
